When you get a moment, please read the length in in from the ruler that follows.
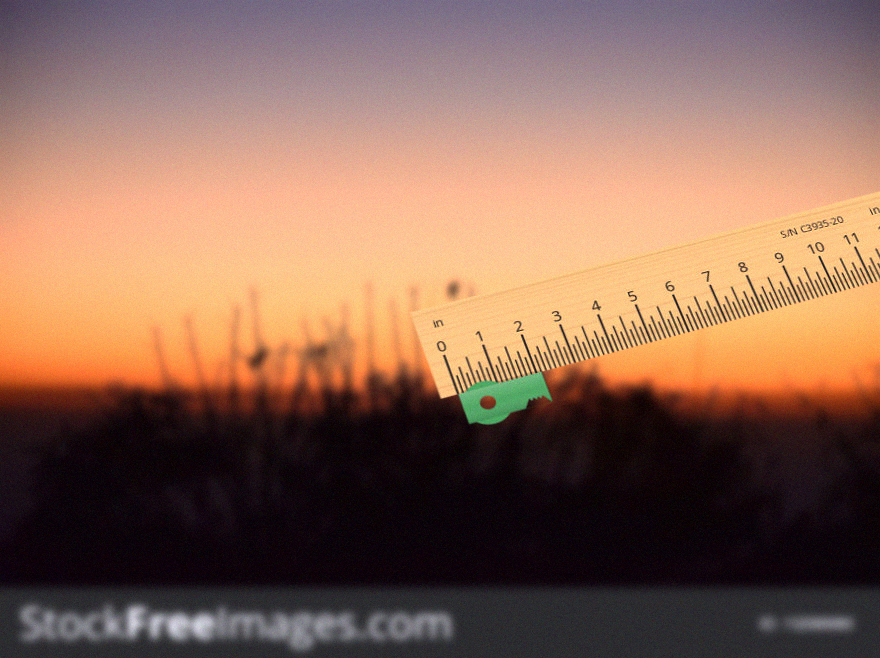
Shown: 2.125 in
